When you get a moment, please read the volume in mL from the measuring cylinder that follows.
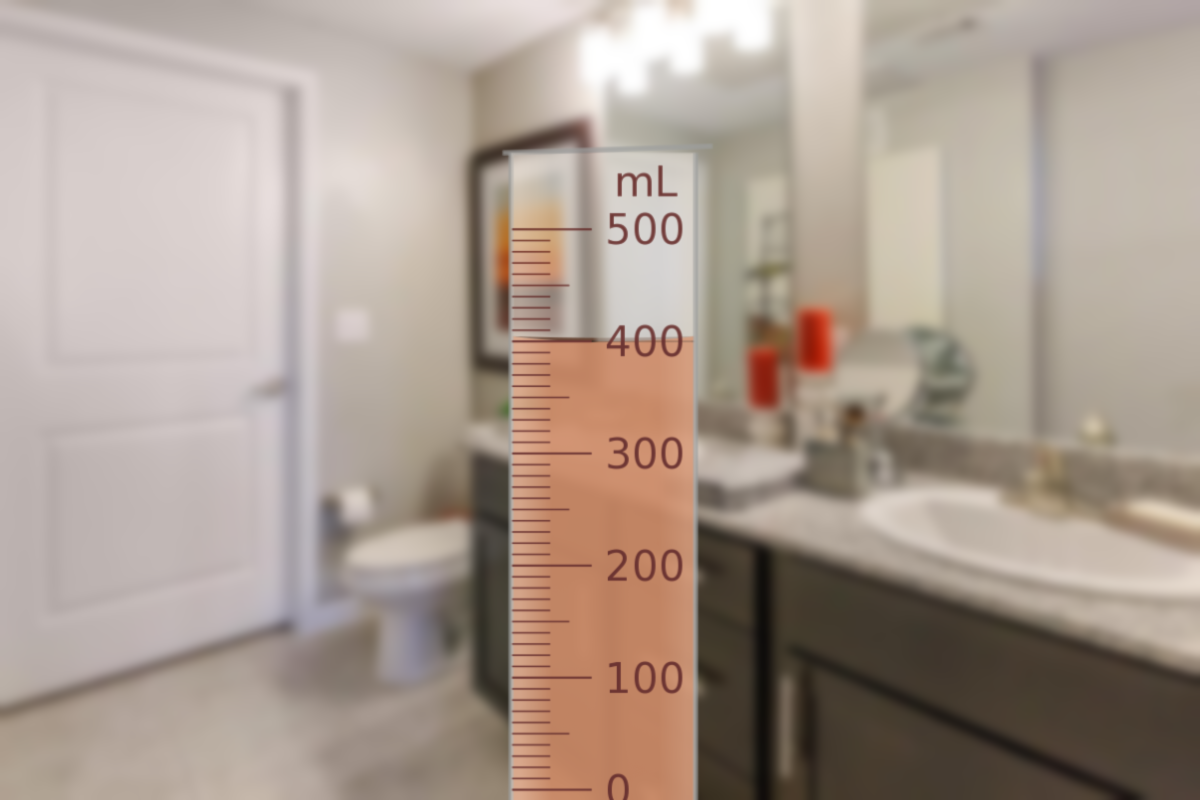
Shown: 400 mL
